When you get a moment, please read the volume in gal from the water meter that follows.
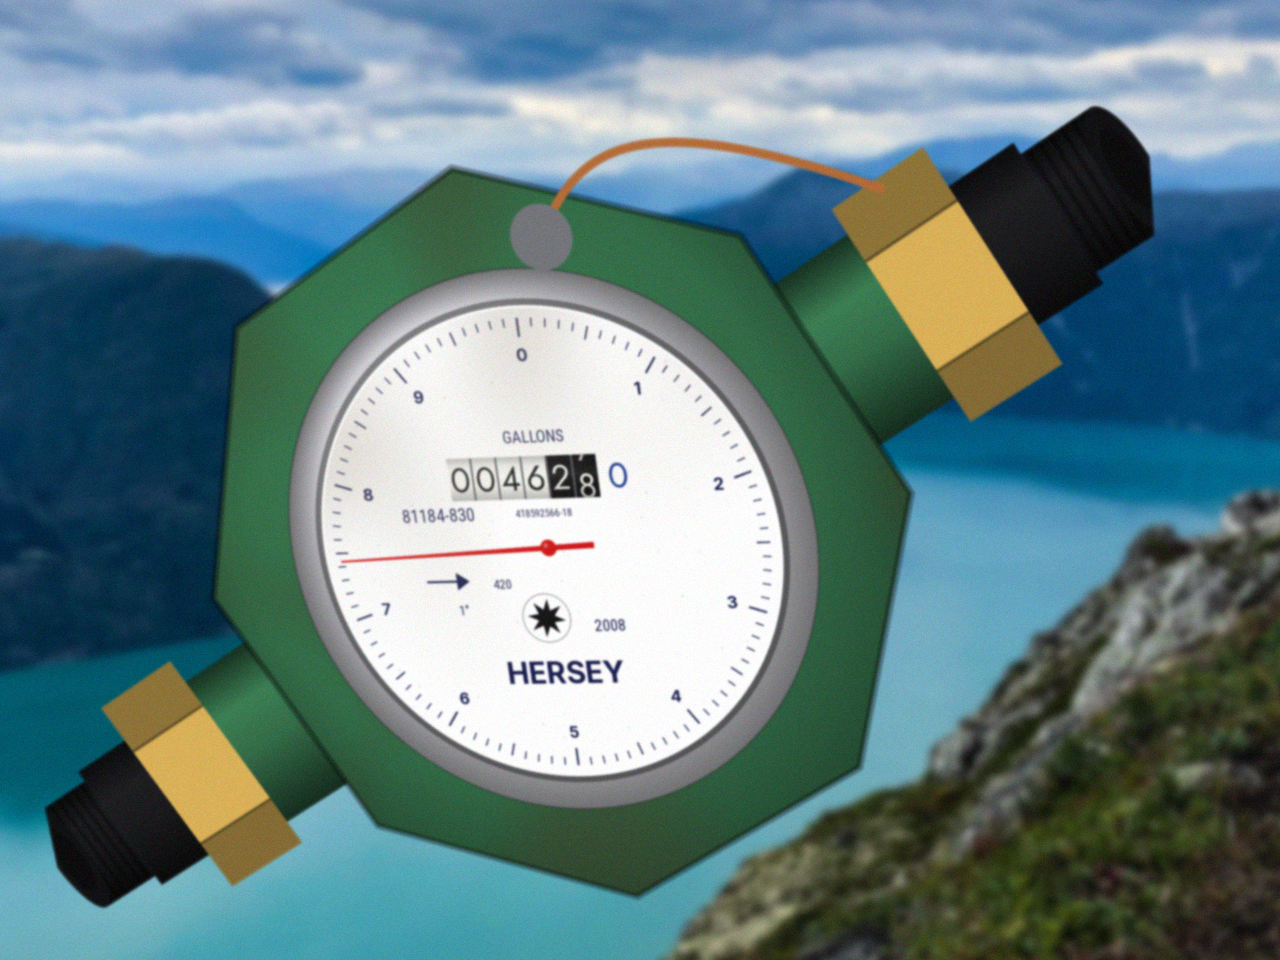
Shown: 46277.4 gal
